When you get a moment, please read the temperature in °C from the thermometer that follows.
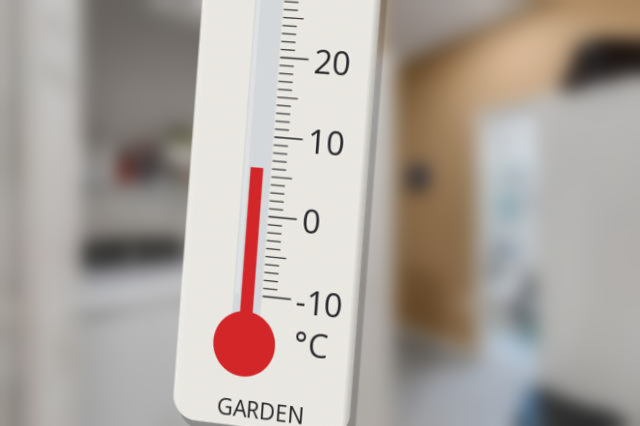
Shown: 6 °C
